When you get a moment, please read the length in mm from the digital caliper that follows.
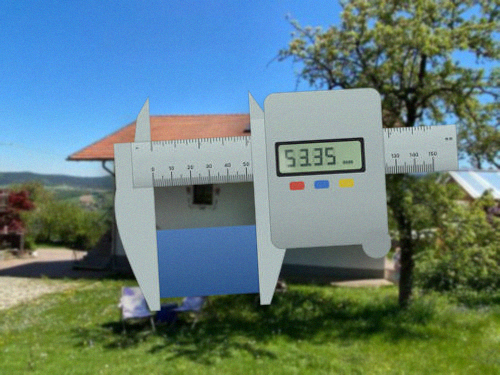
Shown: 53.35 mm
